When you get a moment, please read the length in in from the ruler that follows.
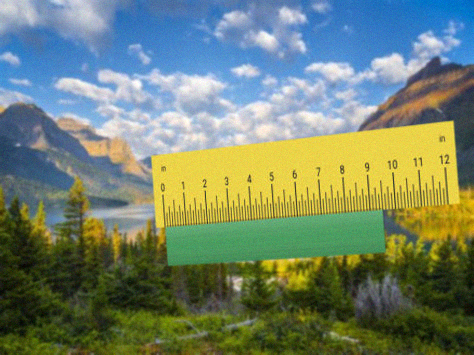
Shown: 9.5 in
